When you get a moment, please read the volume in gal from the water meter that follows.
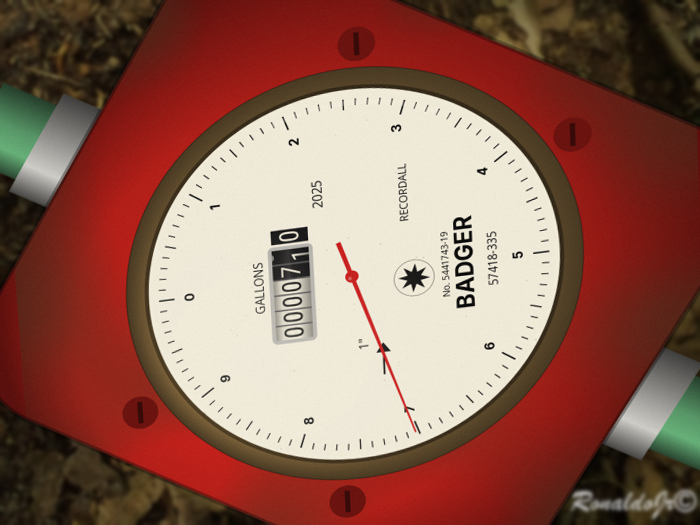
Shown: 707.0 gal
